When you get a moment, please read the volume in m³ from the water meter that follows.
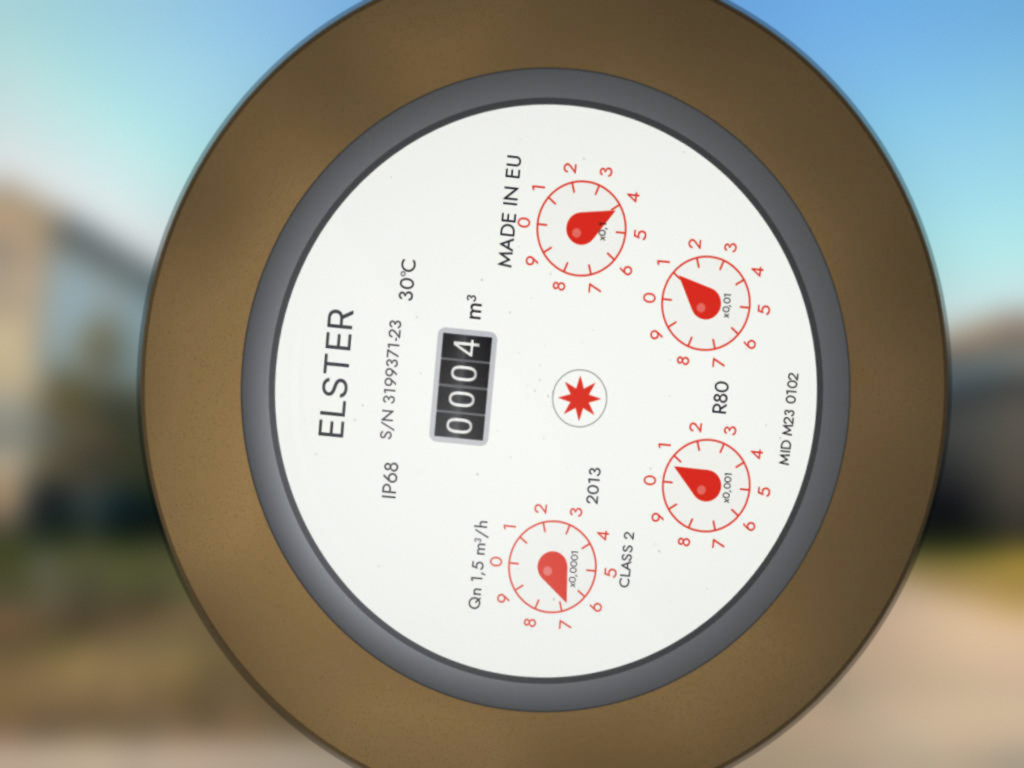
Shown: 4.4106 m³
